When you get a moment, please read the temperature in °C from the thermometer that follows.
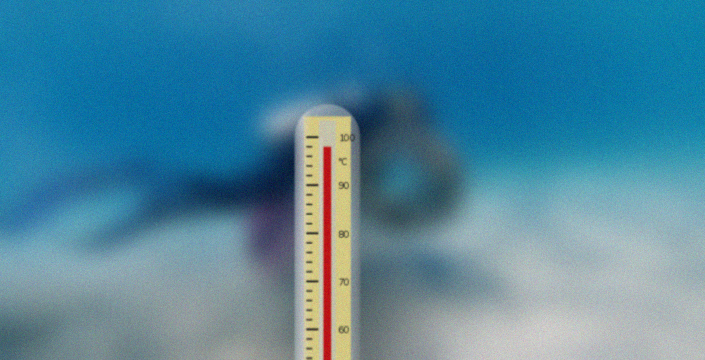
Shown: 98 °C
